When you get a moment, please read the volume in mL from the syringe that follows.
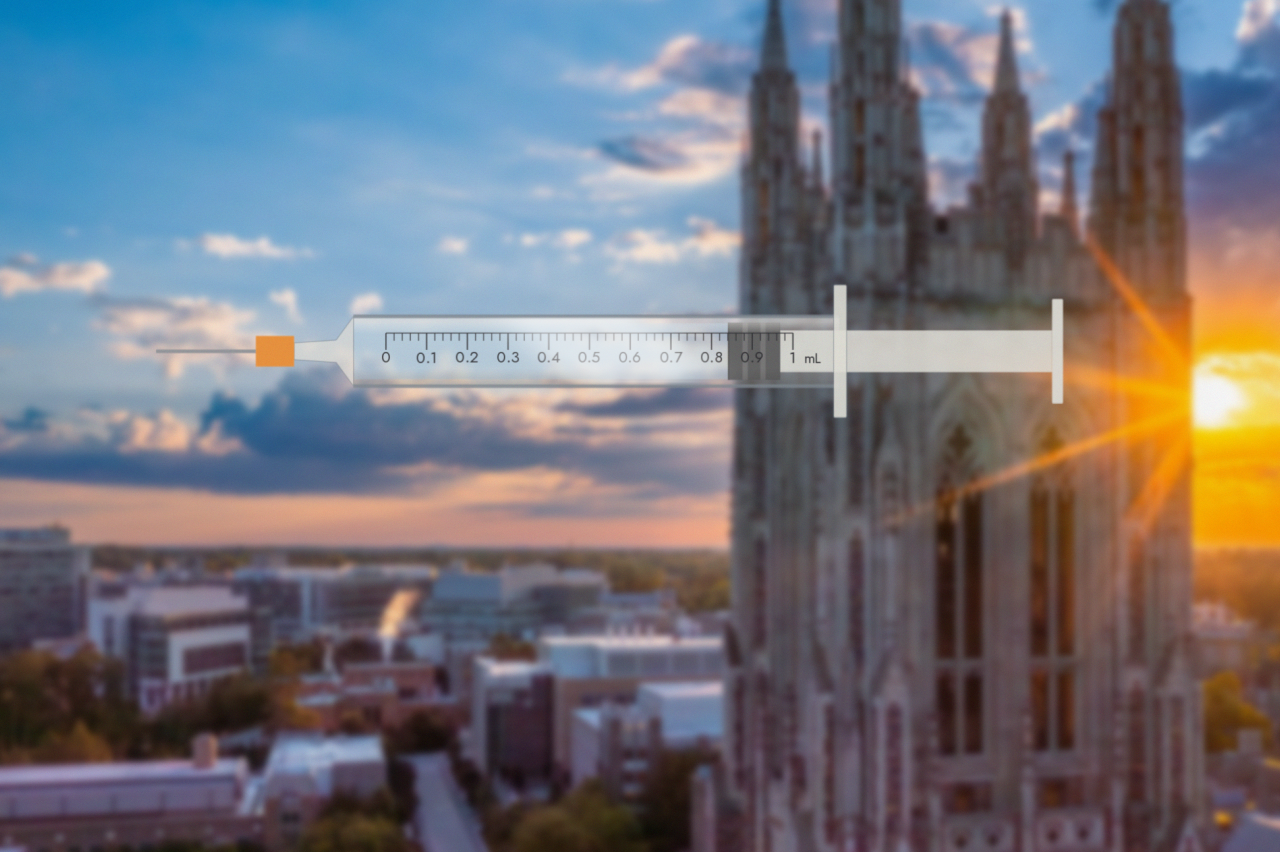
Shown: 0.84 mL
